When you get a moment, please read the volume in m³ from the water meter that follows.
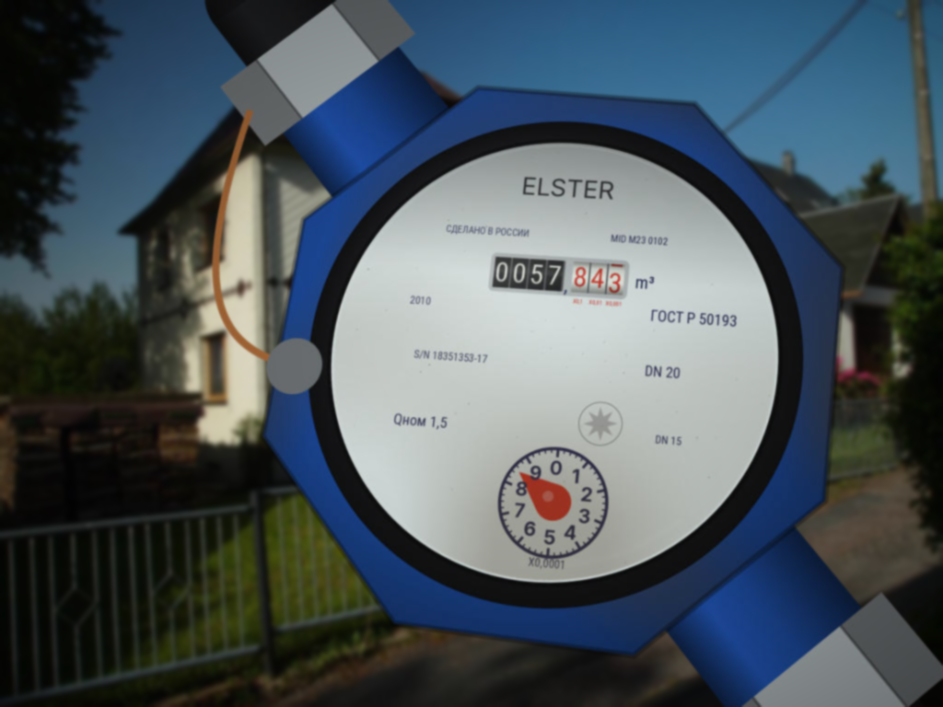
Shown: 57.8428 m³
